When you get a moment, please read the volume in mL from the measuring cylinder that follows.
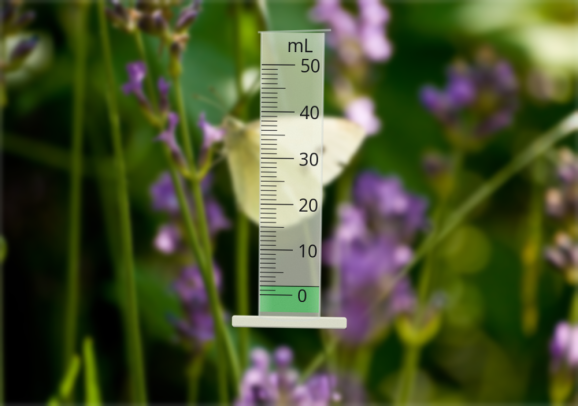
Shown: 2 mL
